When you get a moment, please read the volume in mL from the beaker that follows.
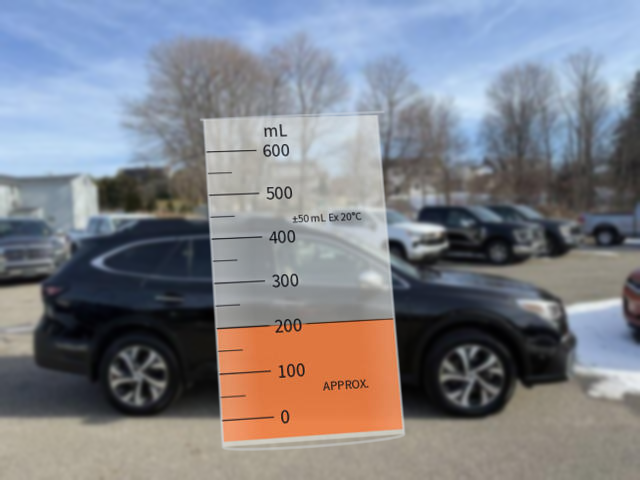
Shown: 200 mL
